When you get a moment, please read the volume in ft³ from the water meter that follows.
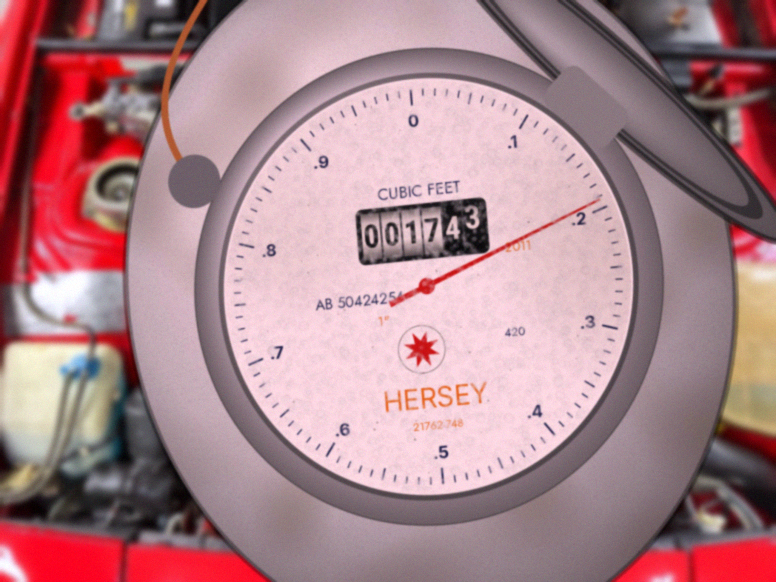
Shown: 1743.19 ft³
